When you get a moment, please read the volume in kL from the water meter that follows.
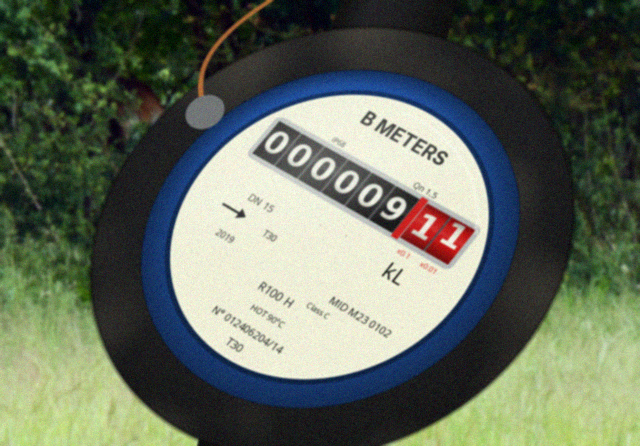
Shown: 9.11 kL
